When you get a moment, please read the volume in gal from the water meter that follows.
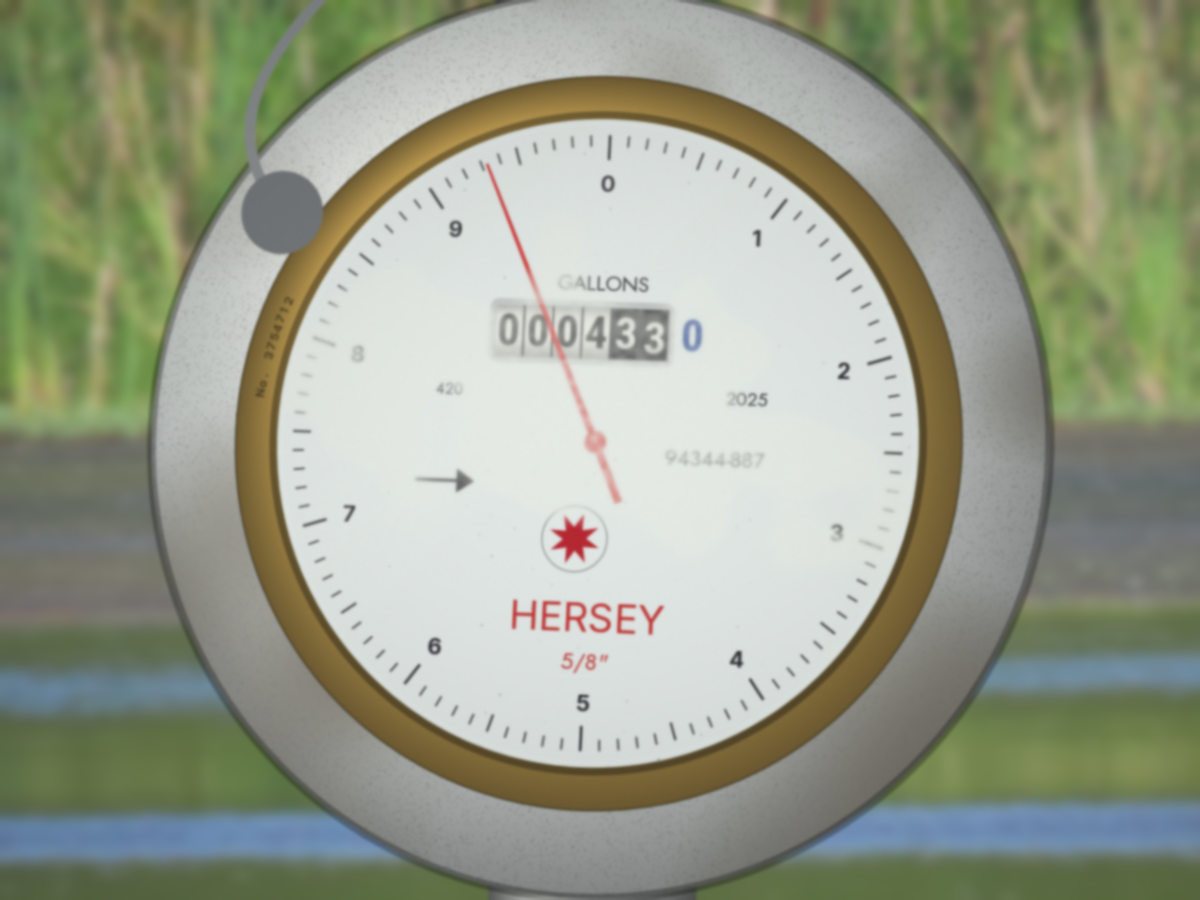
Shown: 4329.3 gal
